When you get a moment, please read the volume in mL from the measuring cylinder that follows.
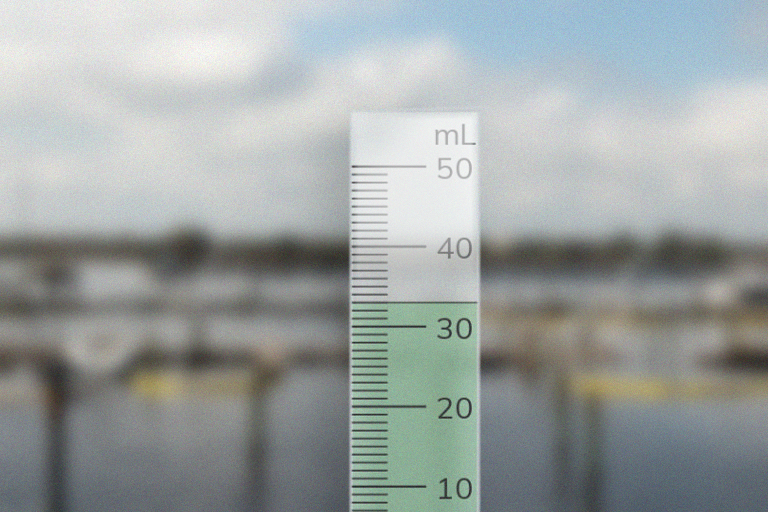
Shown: 33 mL
